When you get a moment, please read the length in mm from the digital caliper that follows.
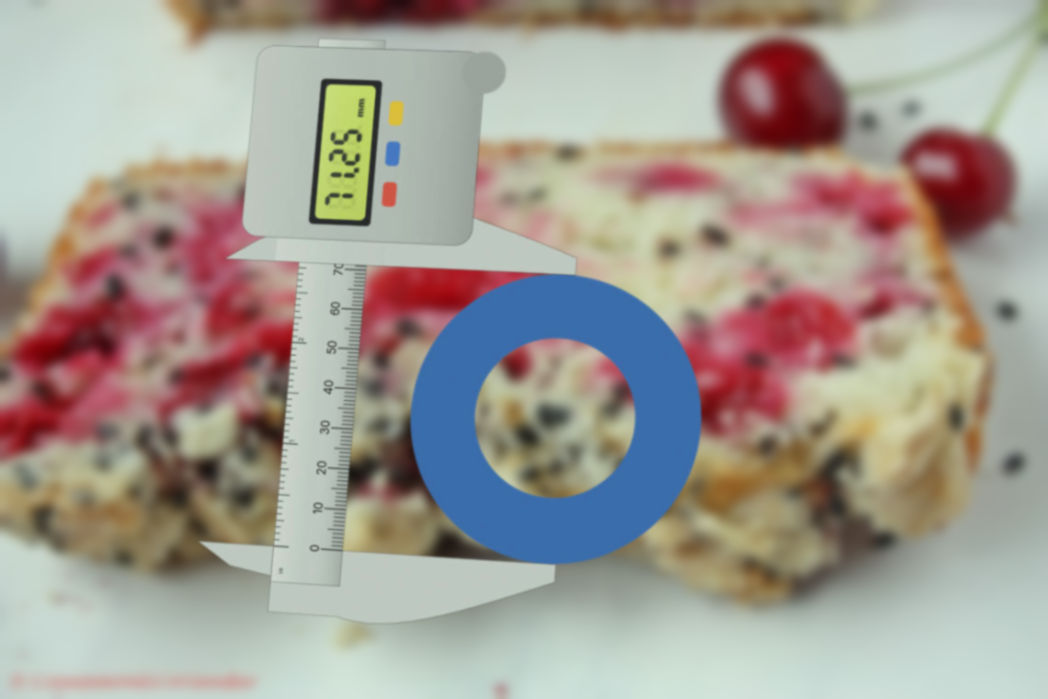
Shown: 71.25 mm
